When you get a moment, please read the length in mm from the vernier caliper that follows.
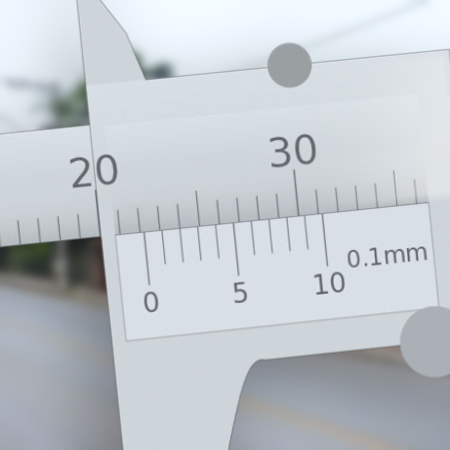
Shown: 22.2 mm
